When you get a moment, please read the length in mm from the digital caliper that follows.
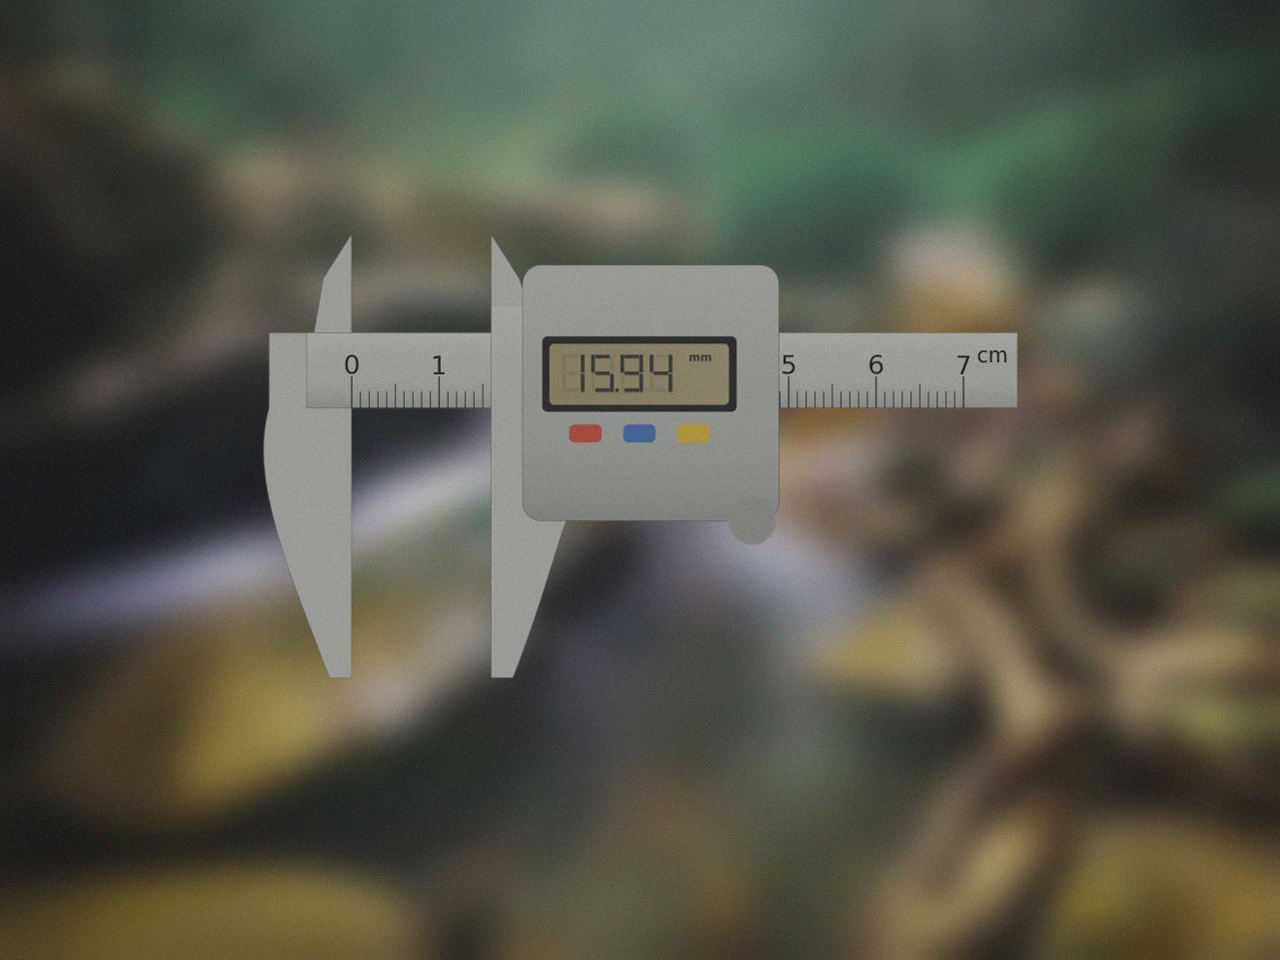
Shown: 15.94 mm
